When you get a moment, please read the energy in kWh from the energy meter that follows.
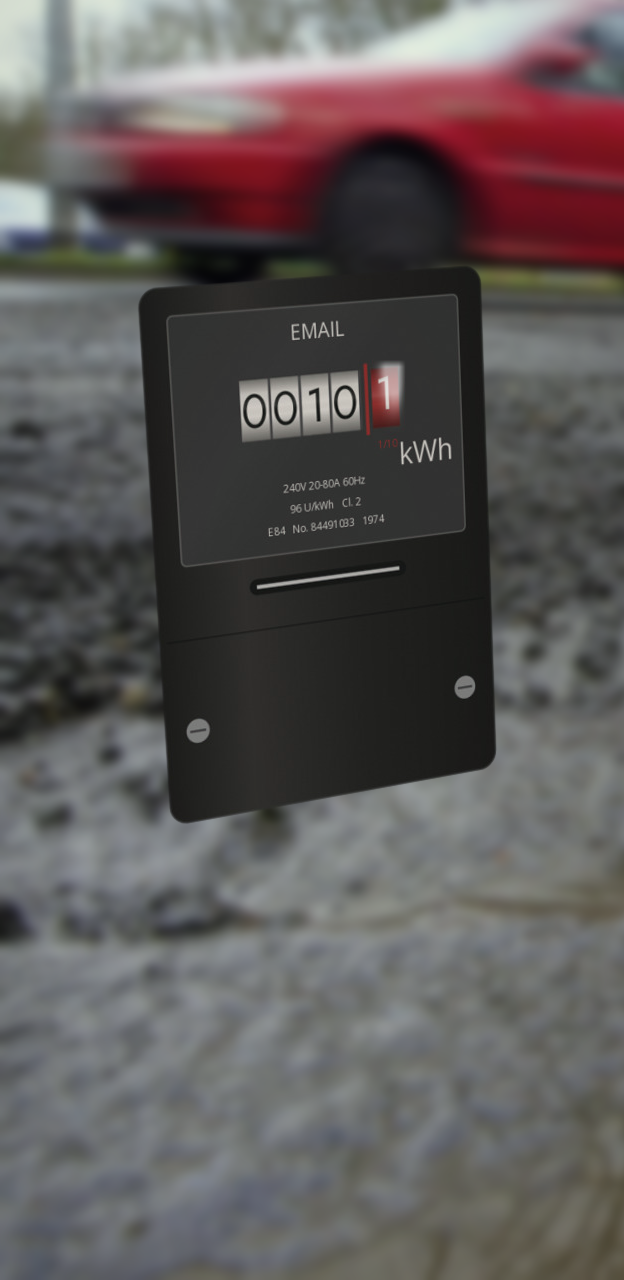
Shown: 10.1 kWh
